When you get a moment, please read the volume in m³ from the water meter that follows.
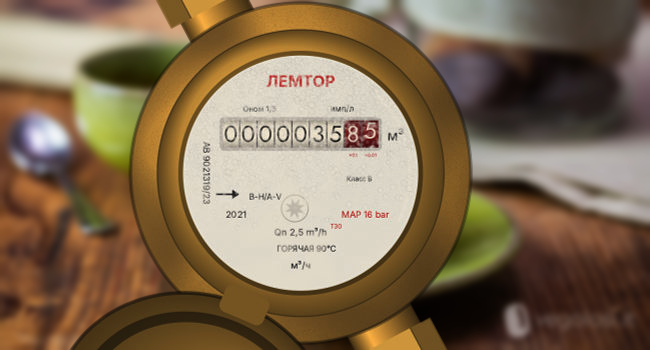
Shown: 35.85 m³
